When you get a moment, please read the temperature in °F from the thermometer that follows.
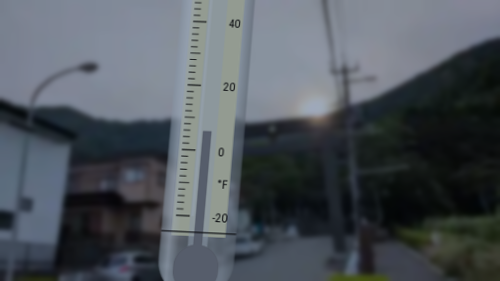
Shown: 6 °F
